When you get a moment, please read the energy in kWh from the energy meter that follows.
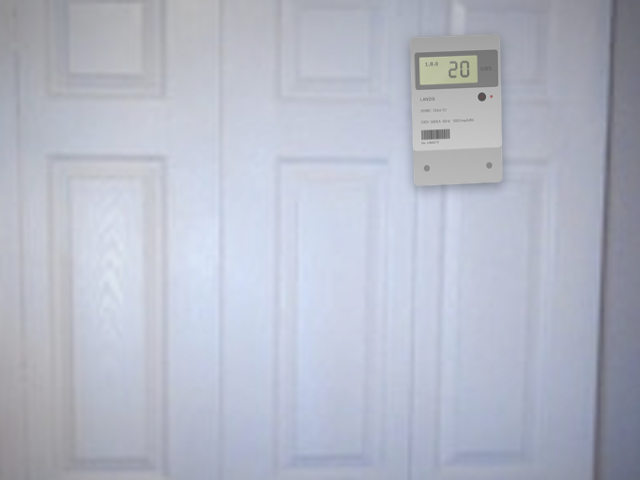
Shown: 20 kWh
